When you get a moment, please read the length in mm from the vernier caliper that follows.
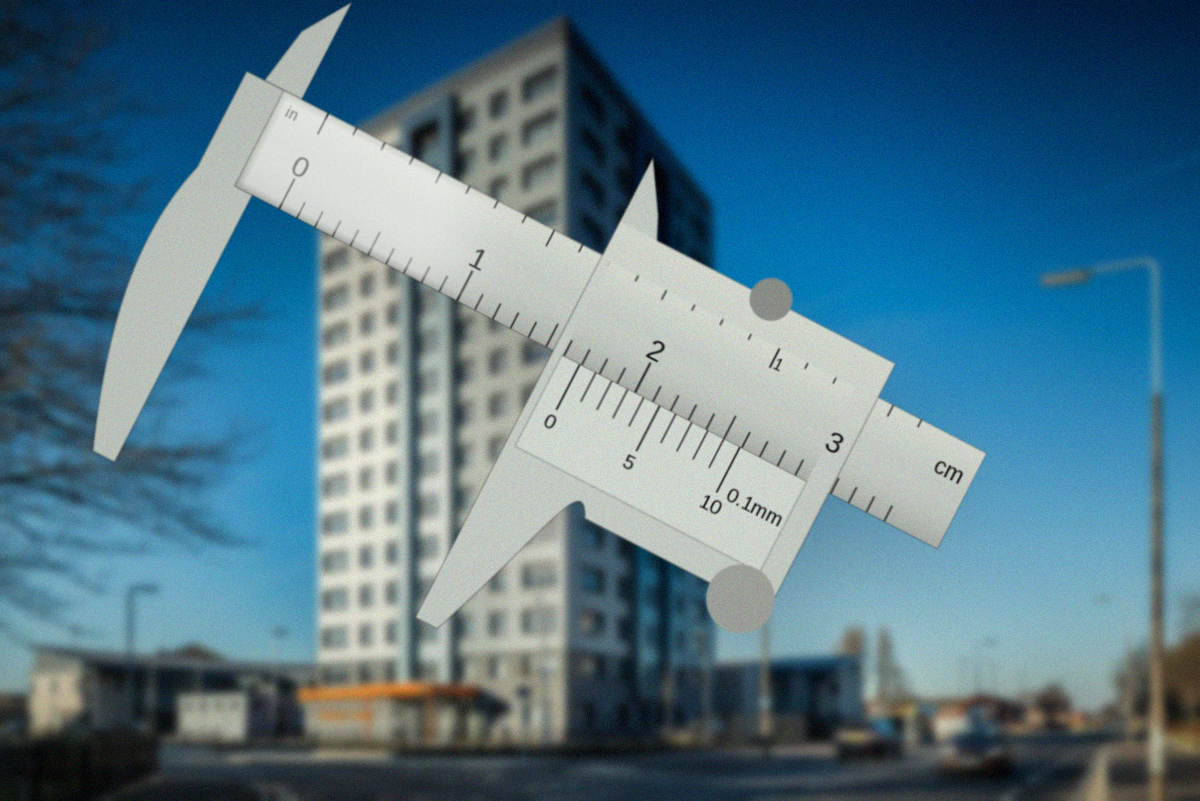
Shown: 16.9 mm
